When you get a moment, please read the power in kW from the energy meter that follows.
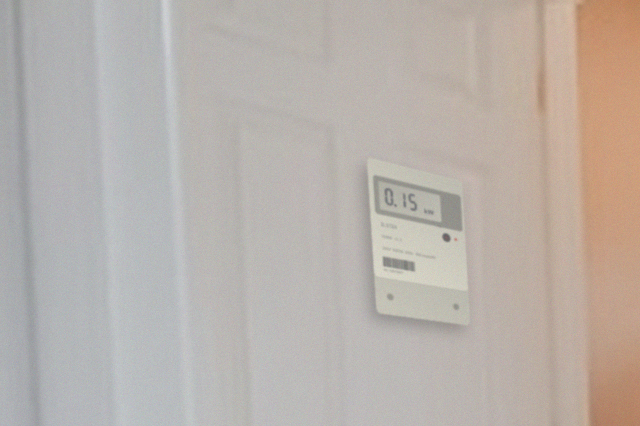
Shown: 0.15 kW
